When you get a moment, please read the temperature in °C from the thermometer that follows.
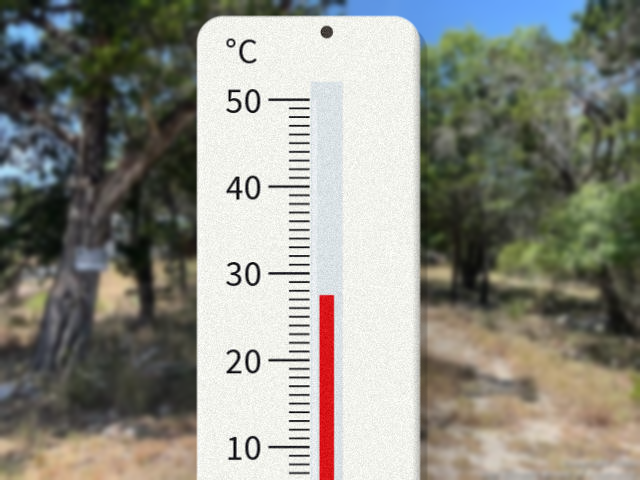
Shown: 27.5 °C
